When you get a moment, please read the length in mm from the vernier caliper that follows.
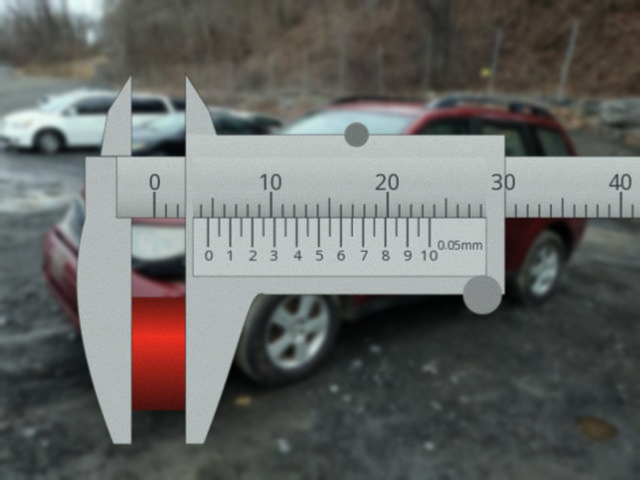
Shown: 4.6 mm
